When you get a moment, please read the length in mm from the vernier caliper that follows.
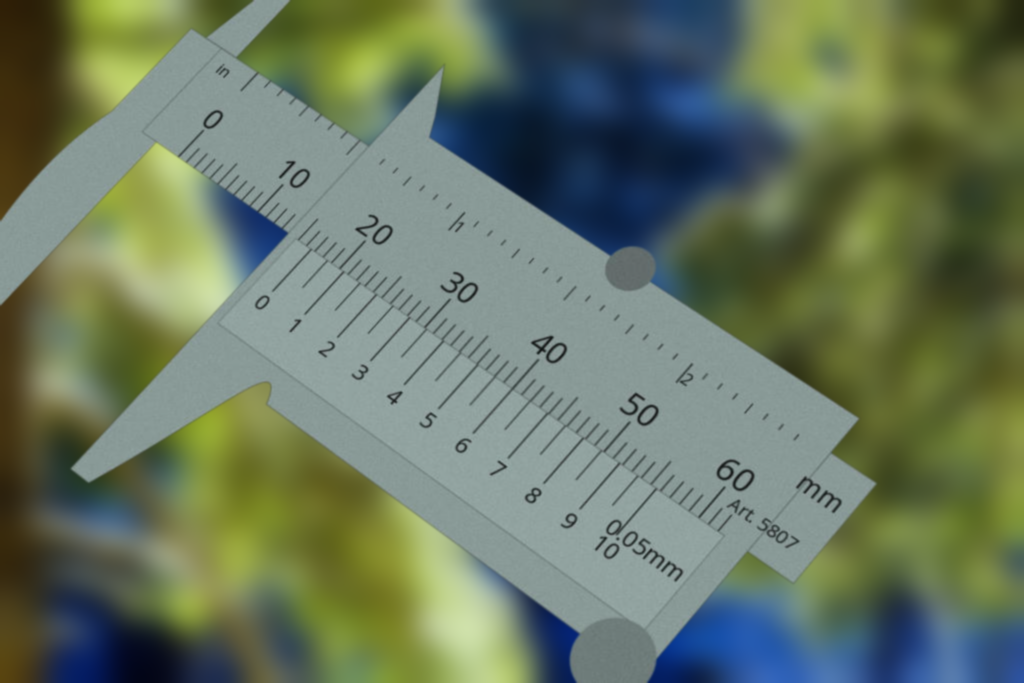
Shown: 16.6 mm
